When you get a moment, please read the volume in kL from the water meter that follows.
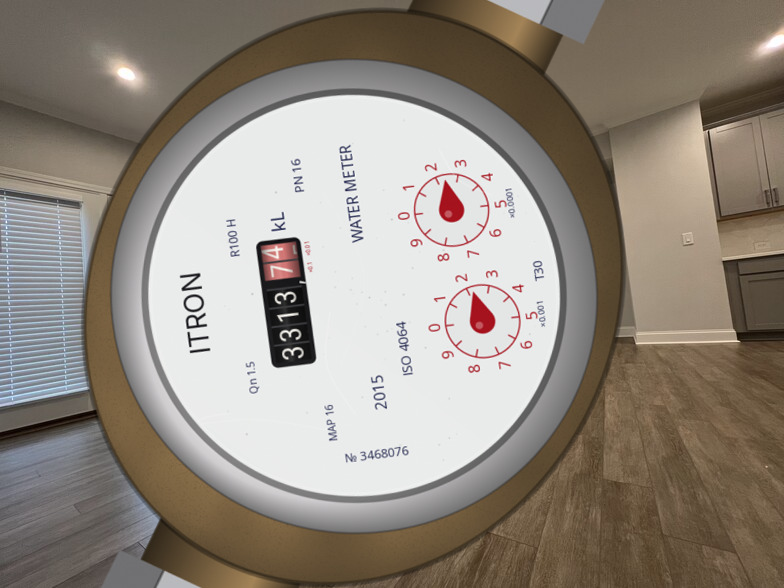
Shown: 3313.7422 kL
